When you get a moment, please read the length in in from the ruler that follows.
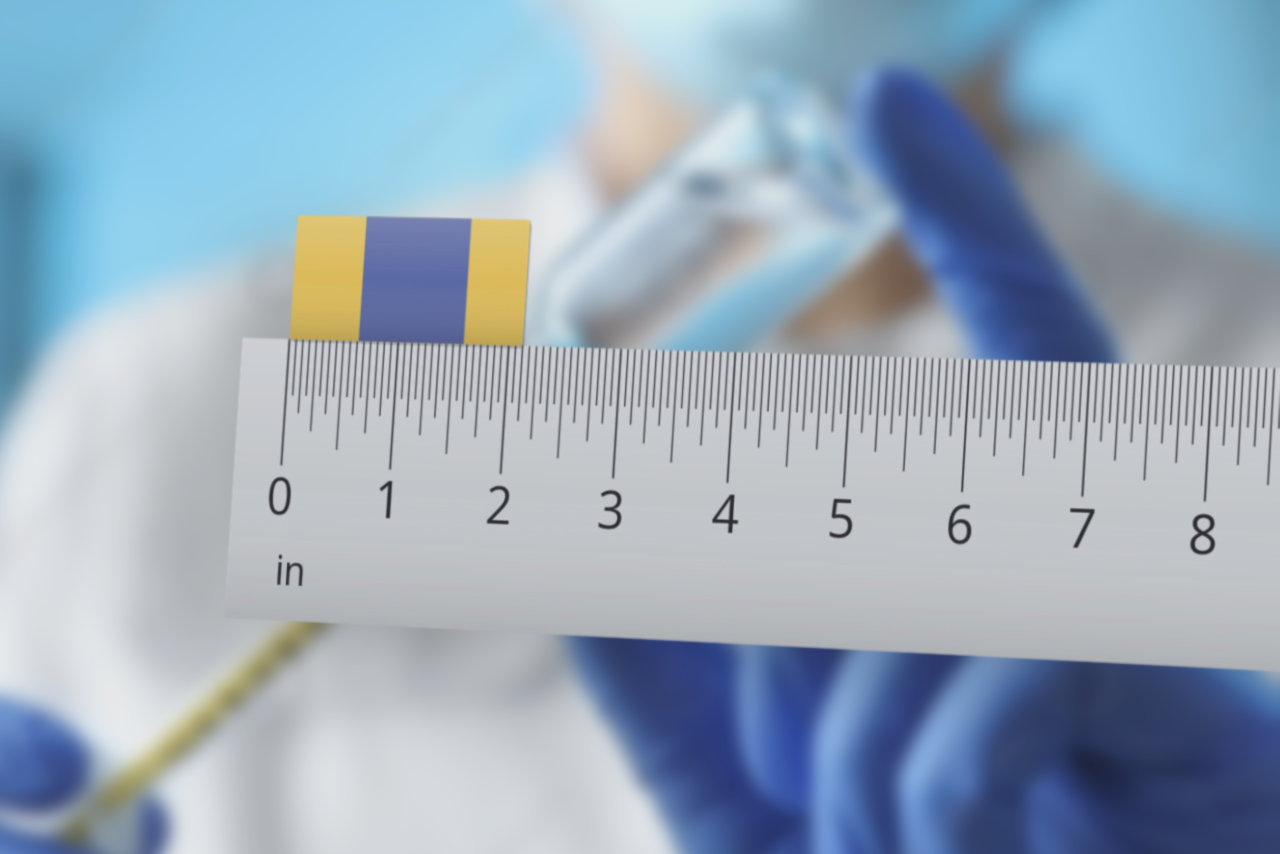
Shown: 2.125 in
